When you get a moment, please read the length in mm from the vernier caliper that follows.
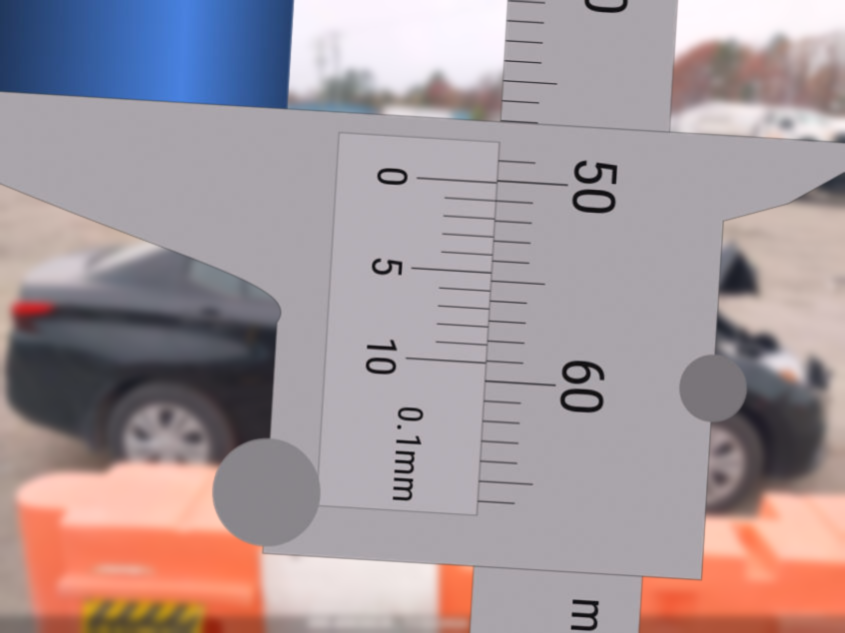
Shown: 50.1 mm
